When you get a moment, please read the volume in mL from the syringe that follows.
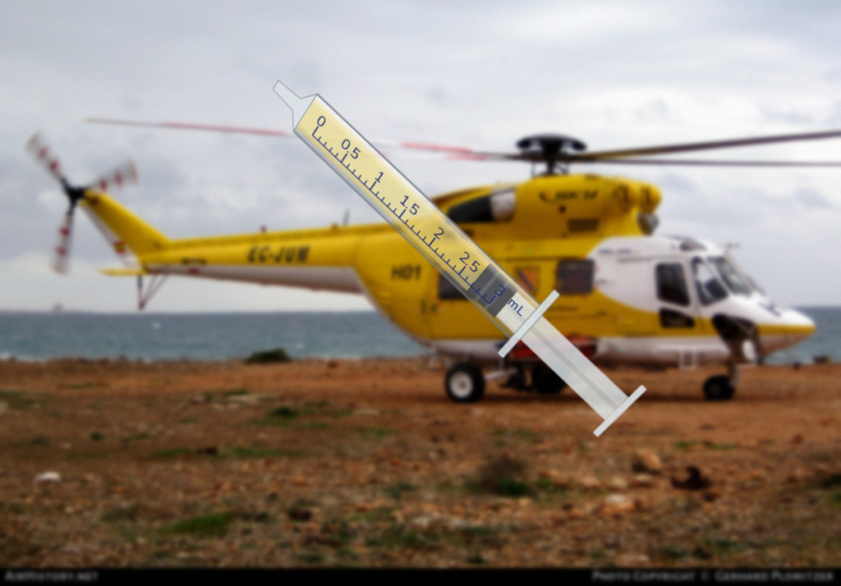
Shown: 2.7 mL
